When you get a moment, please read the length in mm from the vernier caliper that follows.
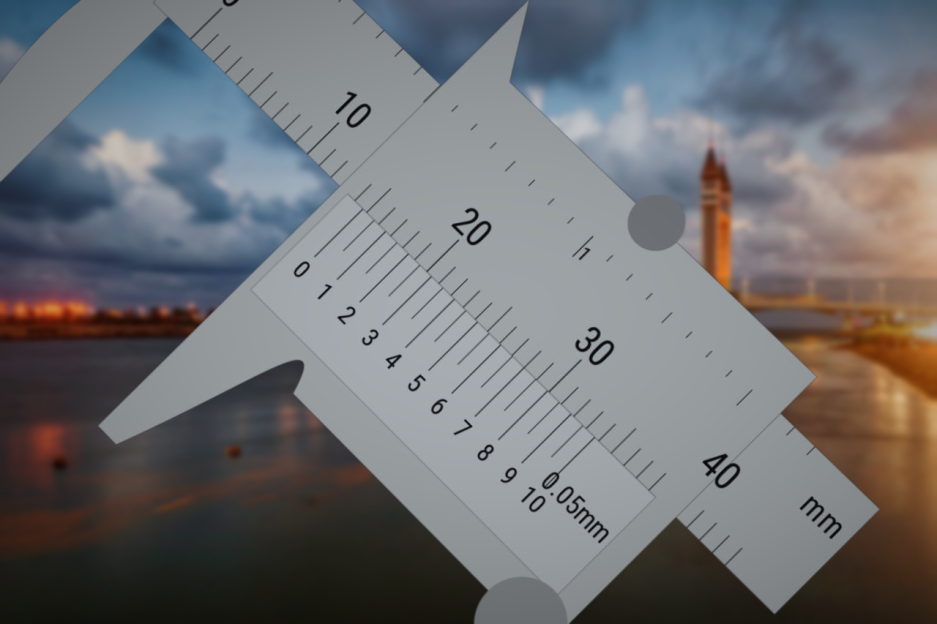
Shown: 14.7 mm
